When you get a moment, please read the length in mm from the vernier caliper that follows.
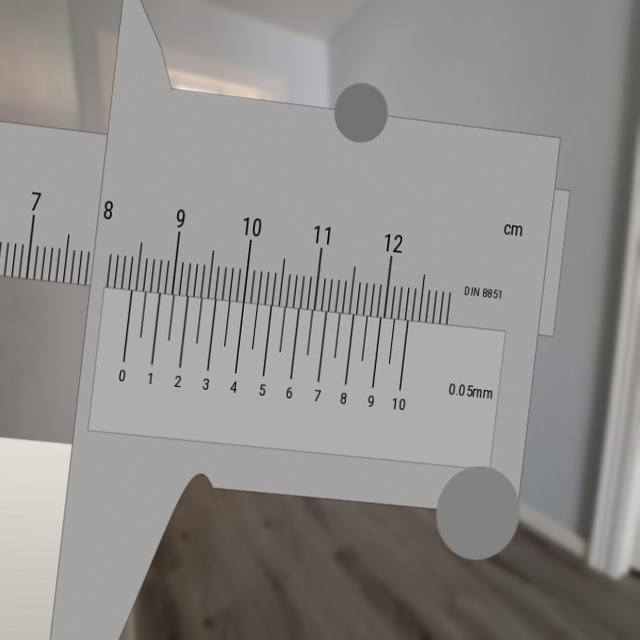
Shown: 84.4 mm
